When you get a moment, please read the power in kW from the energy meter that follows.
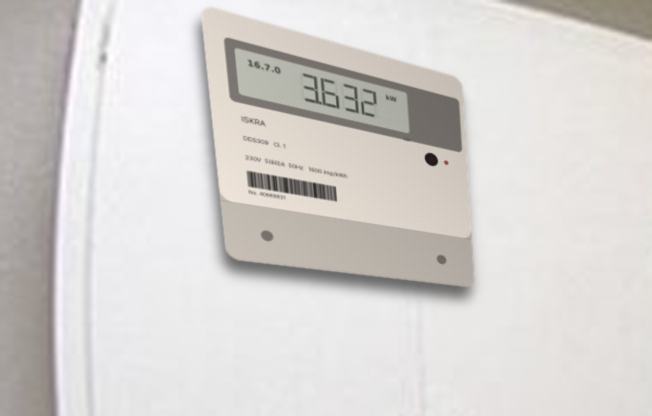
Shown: 3.632 kW
